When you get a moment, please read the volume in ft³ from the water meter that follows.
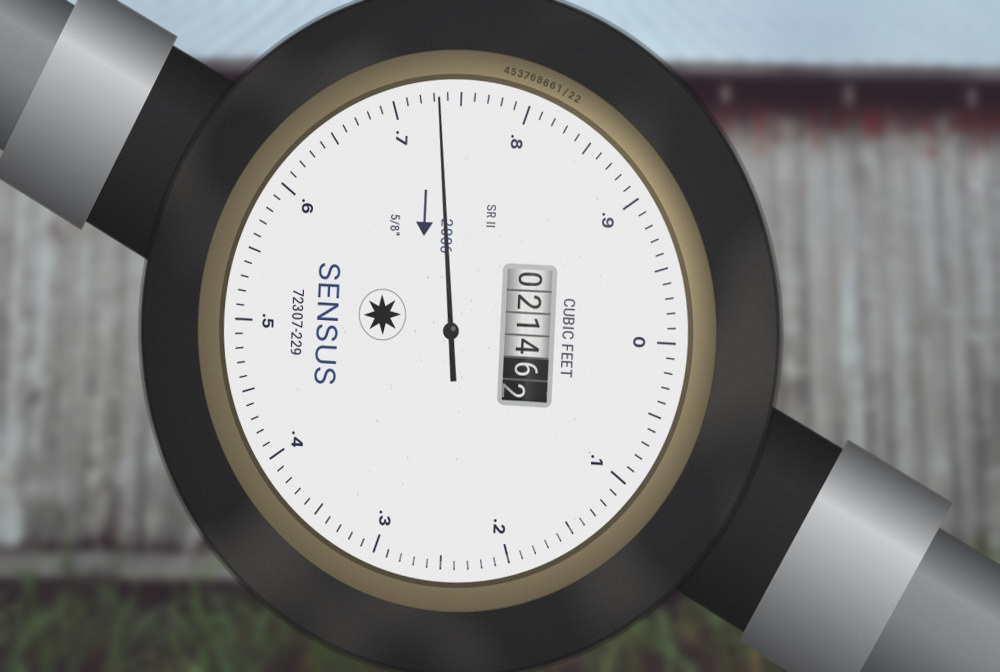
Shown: 21461.73 ft³
